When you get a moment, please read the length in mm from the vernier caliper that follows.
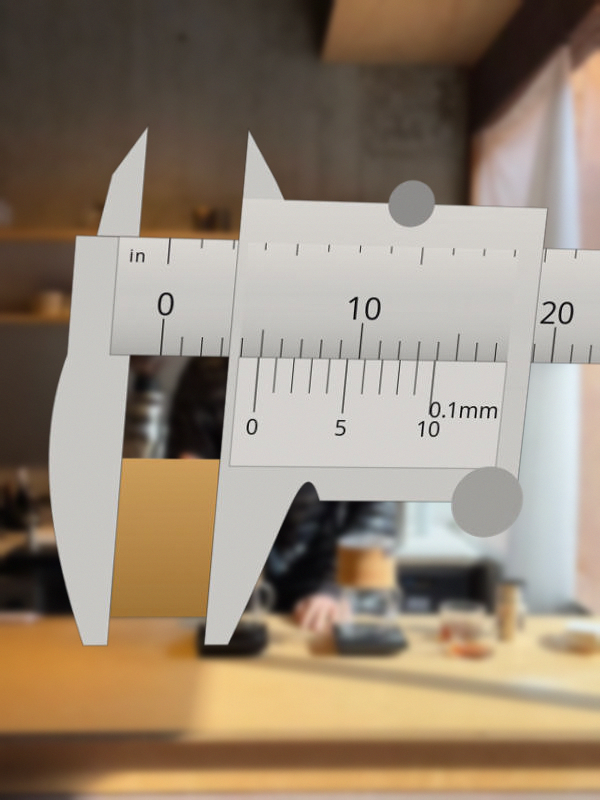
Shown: 4.9 mm
